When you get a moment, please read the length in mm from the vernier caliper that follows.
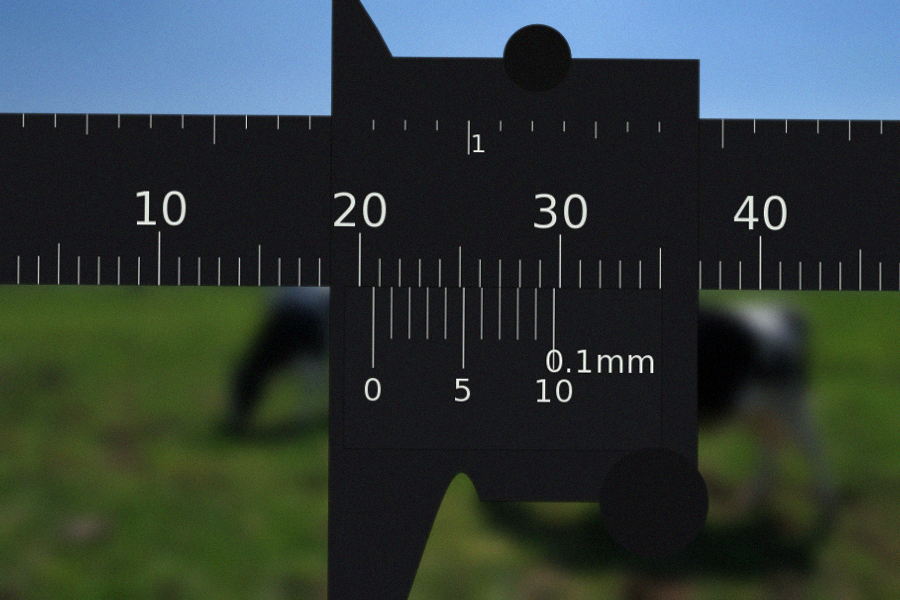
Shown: 20.7 mm
